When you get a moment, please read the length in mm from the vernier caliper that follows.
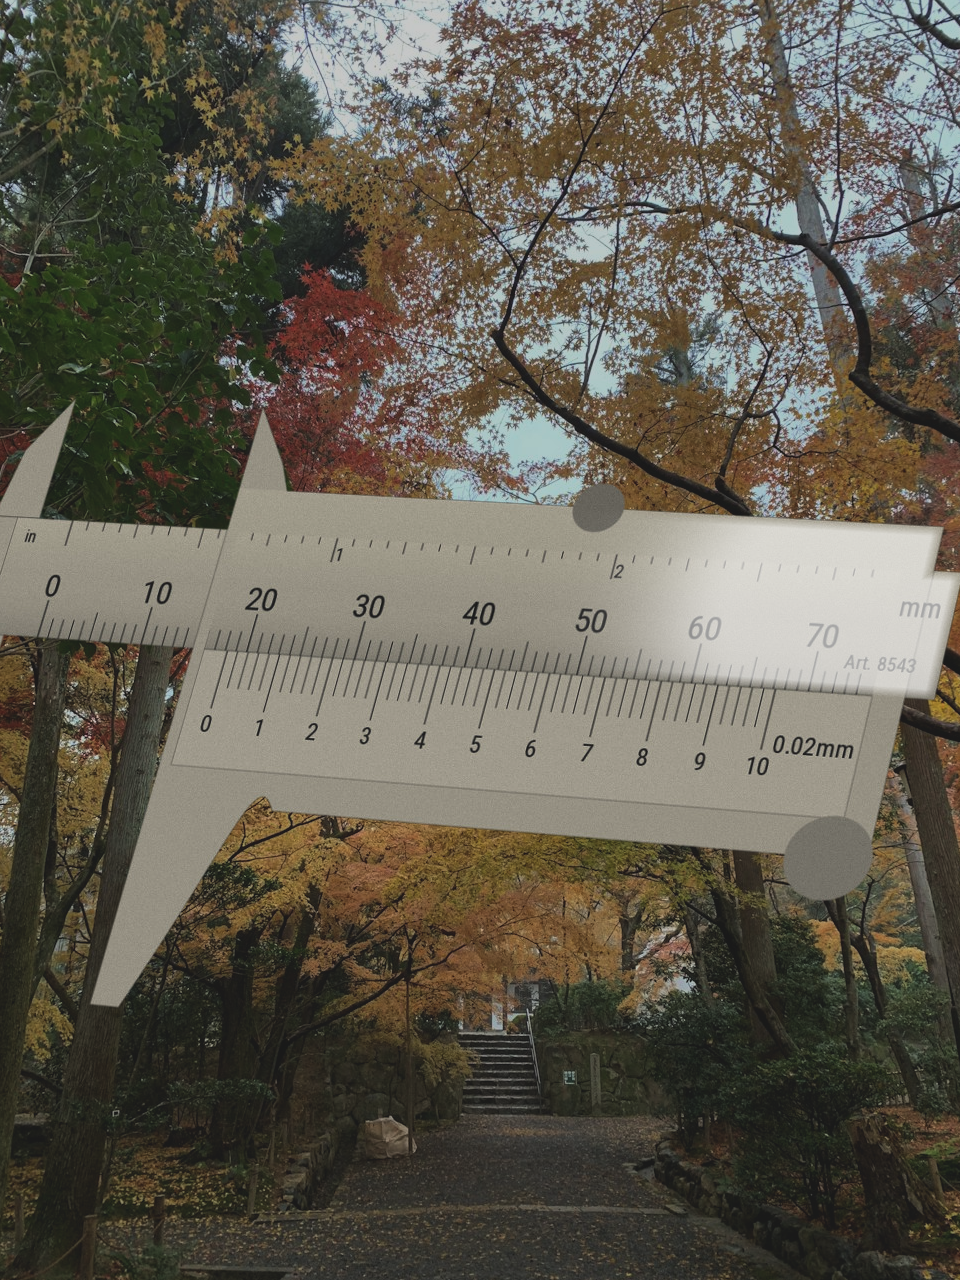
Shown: 18.2 mm
